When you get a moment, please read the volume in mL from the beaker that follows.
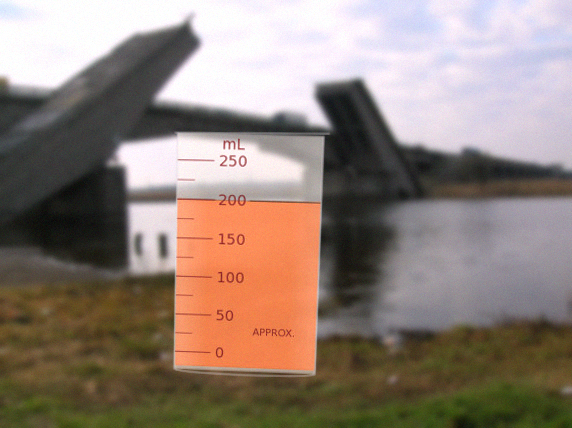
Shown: 200 mL
